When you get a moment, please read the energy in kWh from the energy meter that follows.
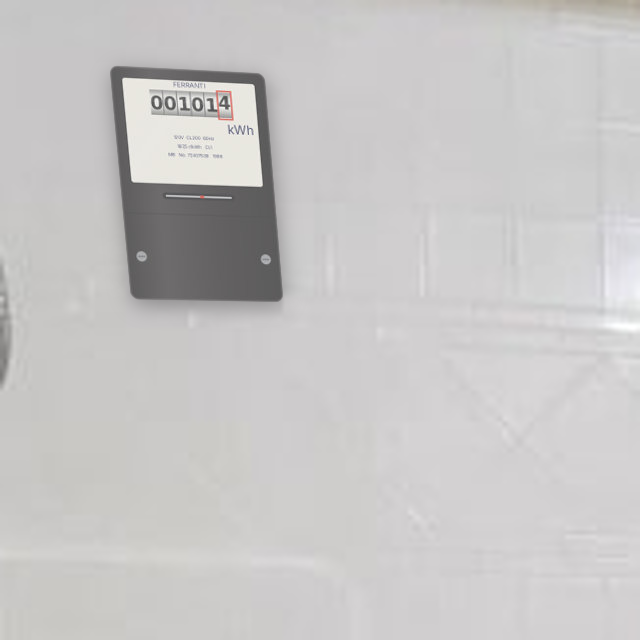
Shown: 101.4 kWh
